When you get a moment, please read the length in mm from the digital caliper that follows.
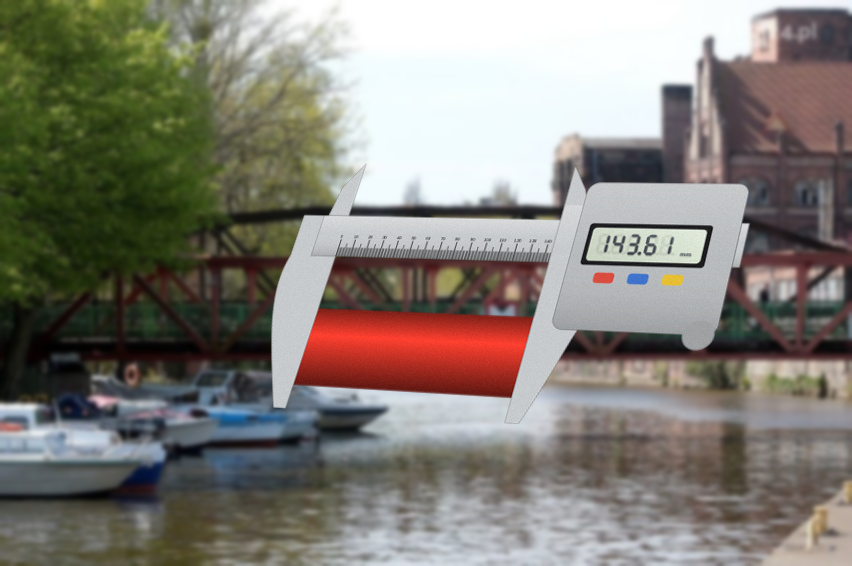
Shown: 143.61 mm
